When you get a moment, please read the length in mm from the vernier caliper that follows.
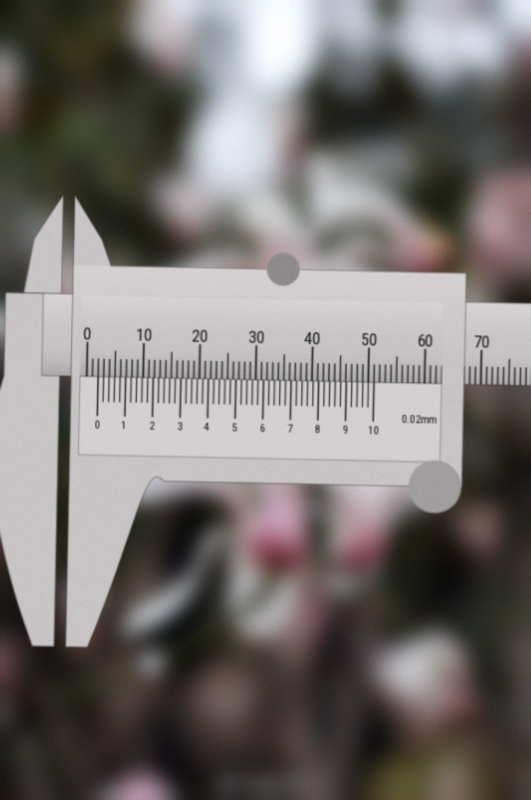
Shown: 2.0 mm
